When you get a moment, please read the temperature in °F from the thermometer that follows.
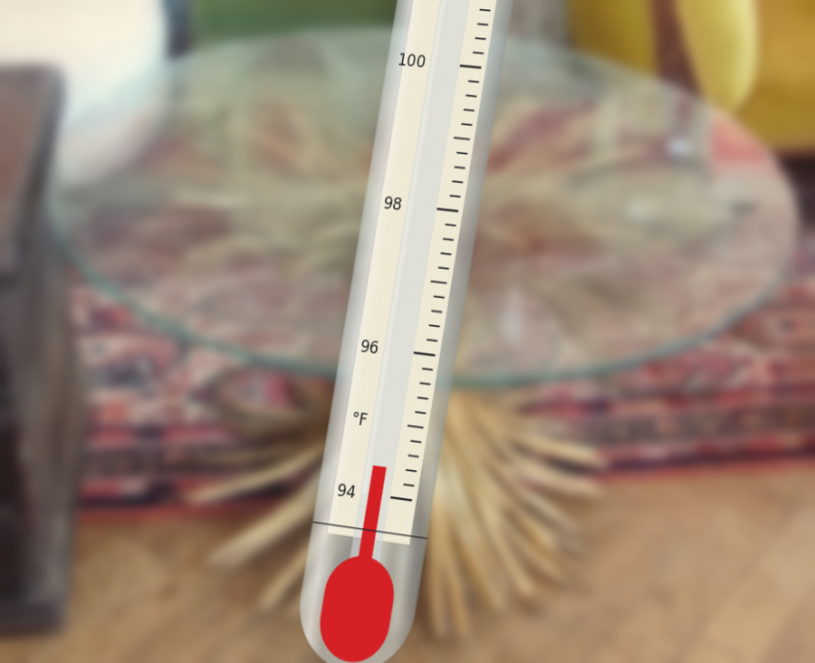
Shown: 94.4 °F
